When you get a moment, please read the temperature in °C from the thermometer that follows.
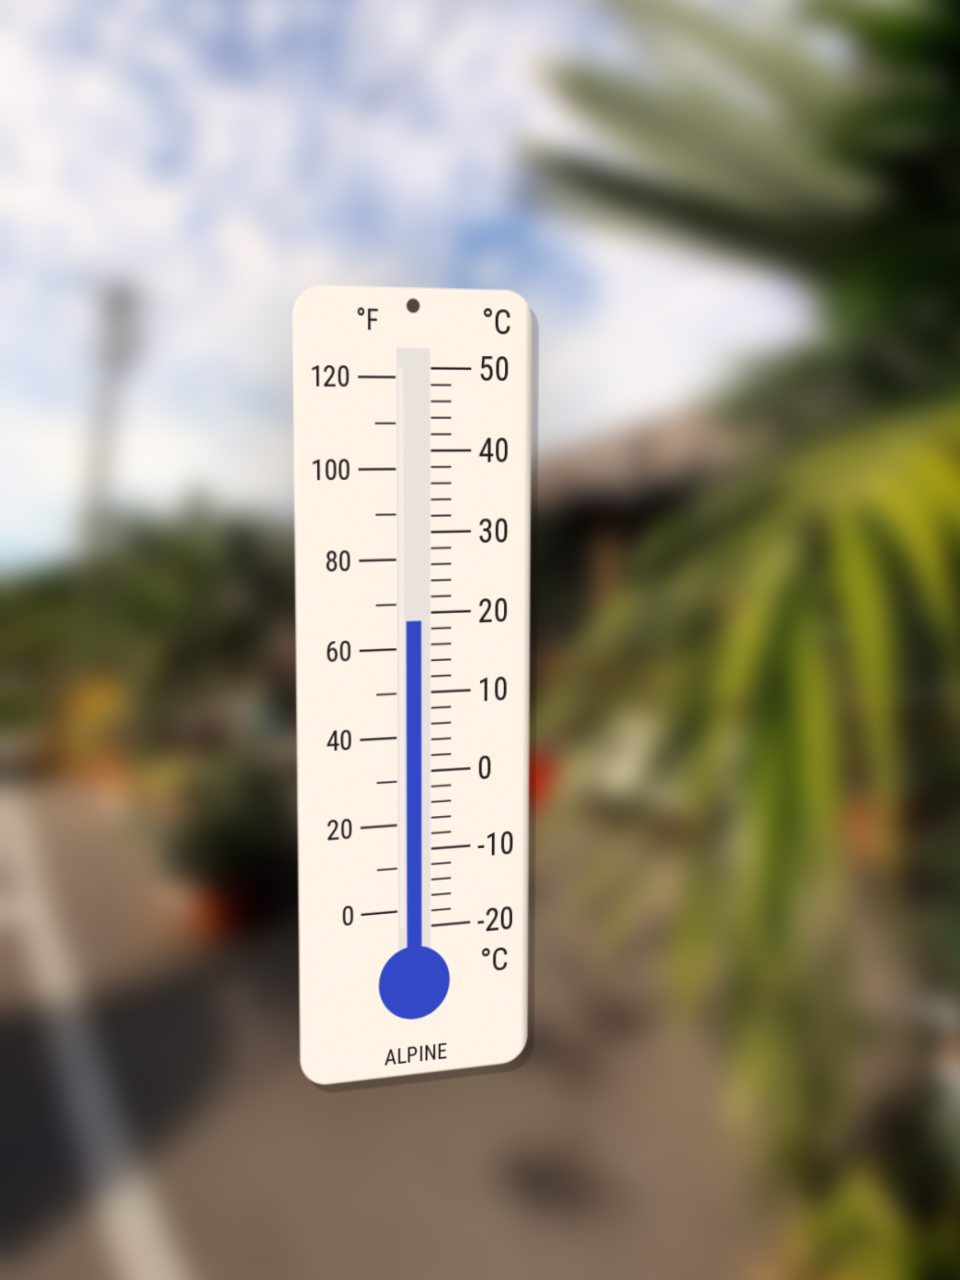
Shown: 19 °C
